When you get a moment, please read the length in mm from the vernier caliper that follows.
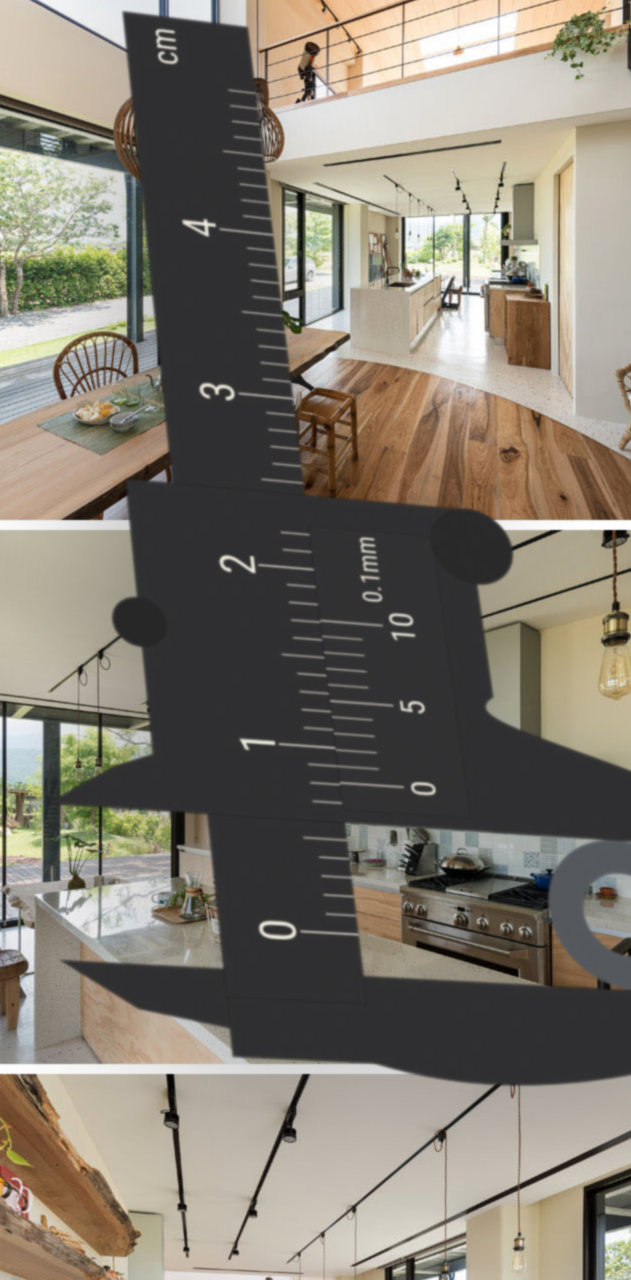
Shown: 8.1 mm
